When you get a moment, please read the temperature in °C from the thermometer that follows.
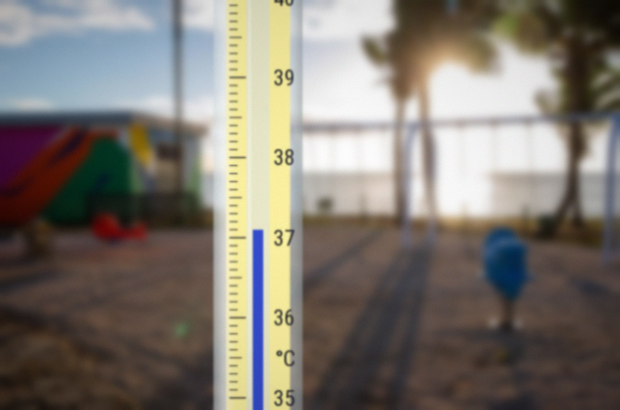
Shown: 37.1 °C
